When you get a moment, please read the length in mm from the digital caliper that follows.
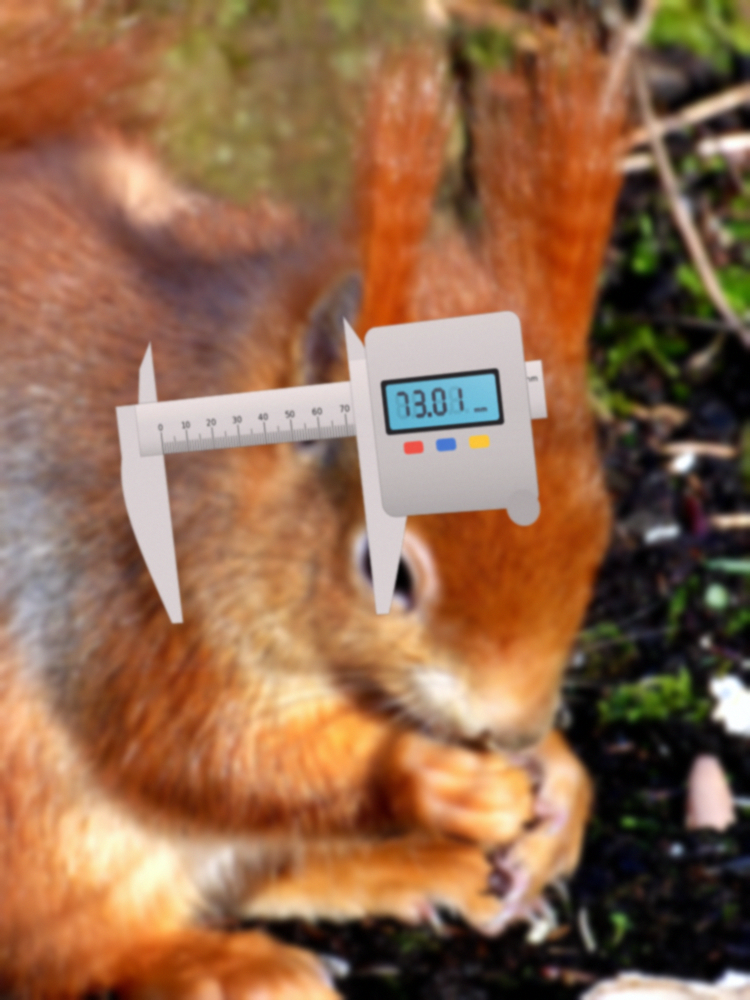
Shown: 73.01 mm
